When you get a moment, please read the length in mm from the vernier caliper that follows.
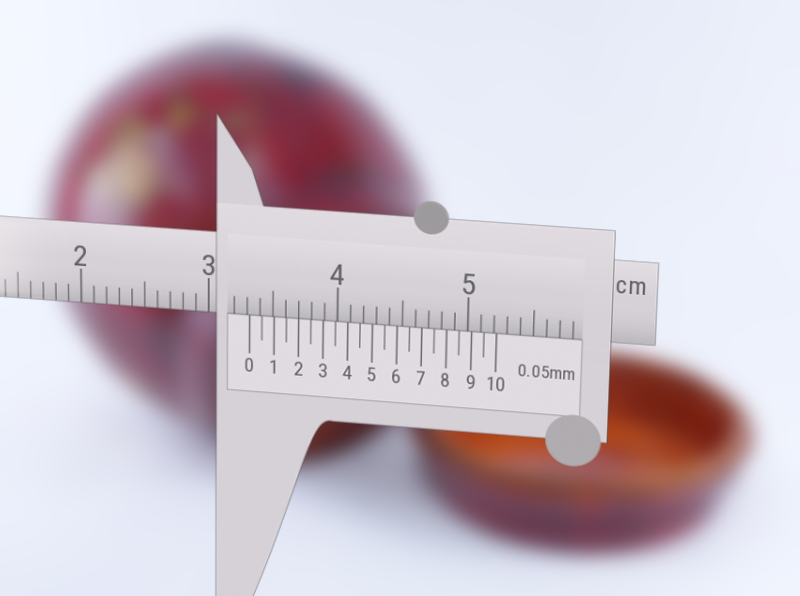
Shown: 33.2 mm
